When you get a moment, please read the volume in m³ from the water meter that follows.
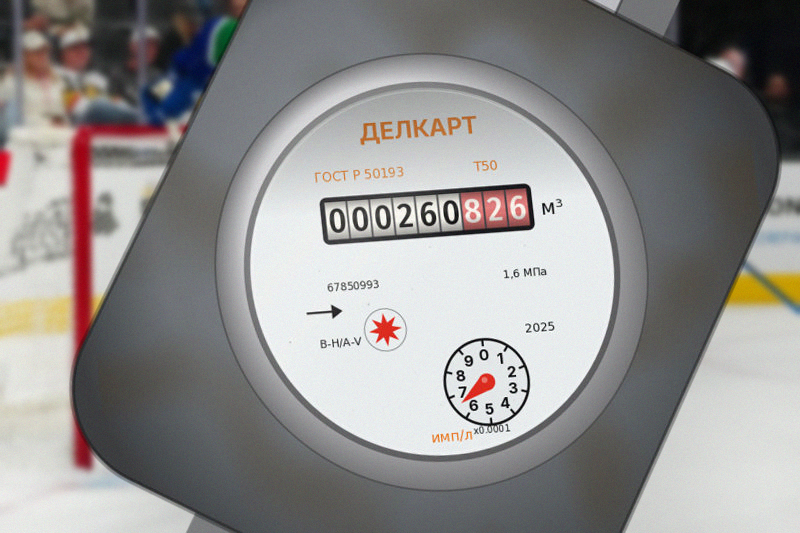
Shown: 260.8266 m³
